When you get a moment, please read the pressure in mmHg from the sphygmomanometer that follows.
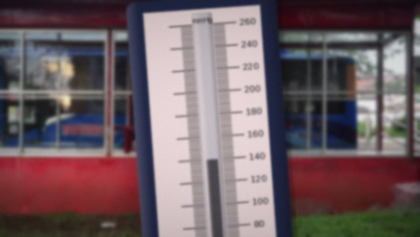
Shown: 140 mmHg
